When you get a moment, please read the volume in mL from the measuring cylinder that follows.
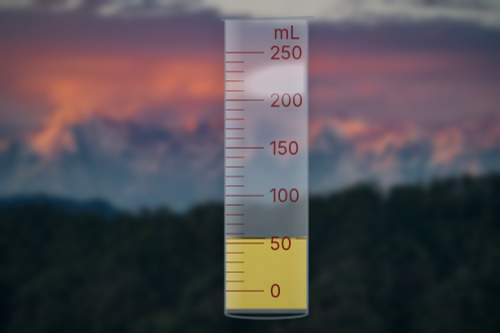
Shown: 55 mL
